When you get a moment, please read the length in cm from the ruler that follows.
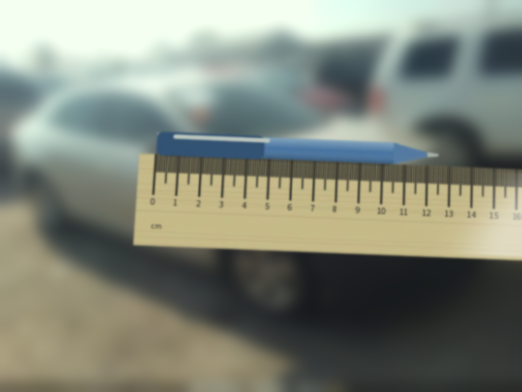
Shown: 12.5 cm
